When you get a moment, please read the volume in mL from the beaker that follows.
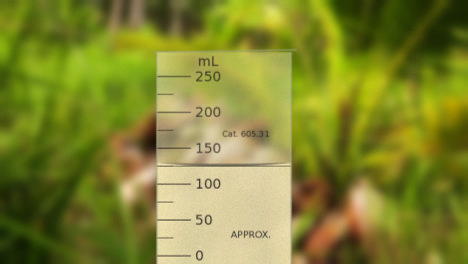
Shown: 125 mL
